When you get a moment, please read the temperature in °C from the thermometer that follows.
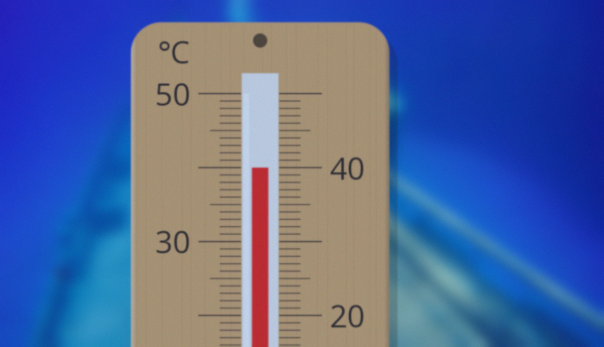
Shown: 40 °C
